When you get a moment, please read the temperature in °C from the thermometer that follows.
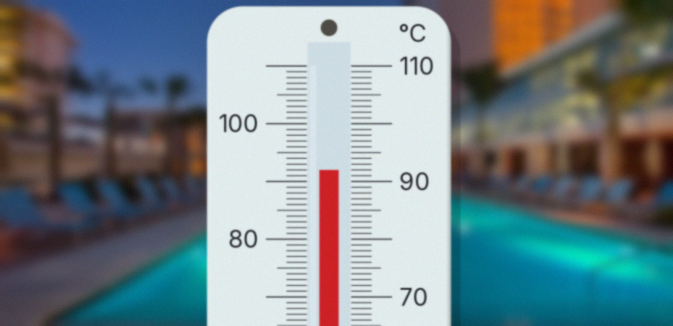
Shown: 92 °C
